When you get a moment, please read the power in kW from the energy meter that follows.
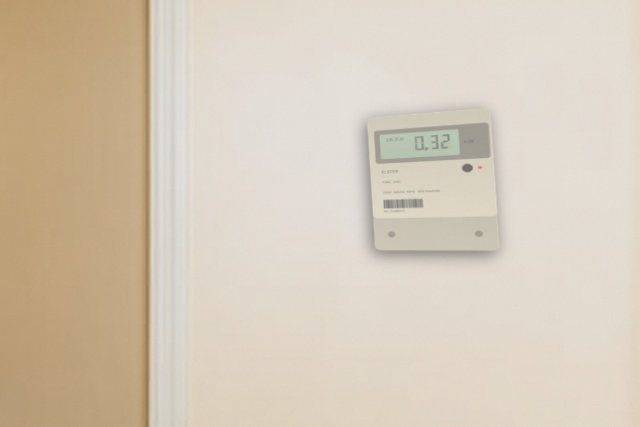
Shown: 0.32 kW
